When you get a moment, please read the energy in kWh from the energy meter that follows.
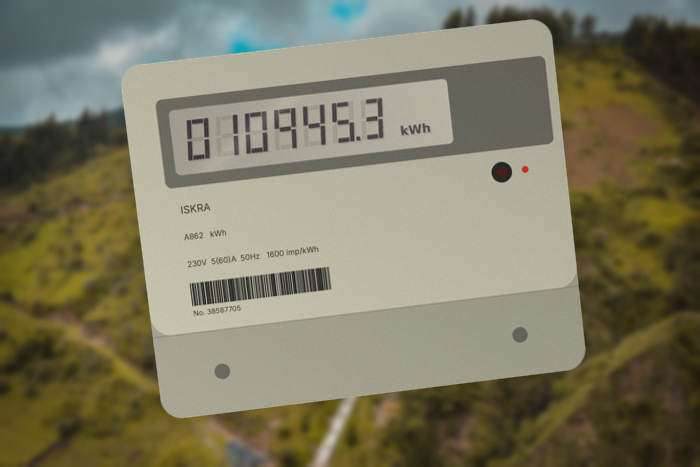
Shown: 10945.3 kWh
